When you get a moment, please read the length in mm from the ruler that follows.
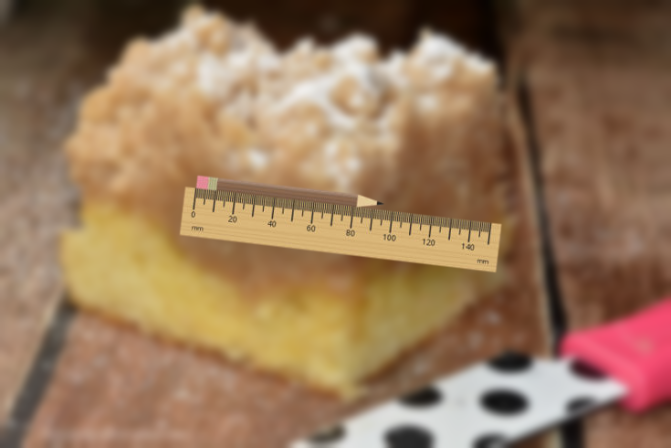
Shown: 95 mm
